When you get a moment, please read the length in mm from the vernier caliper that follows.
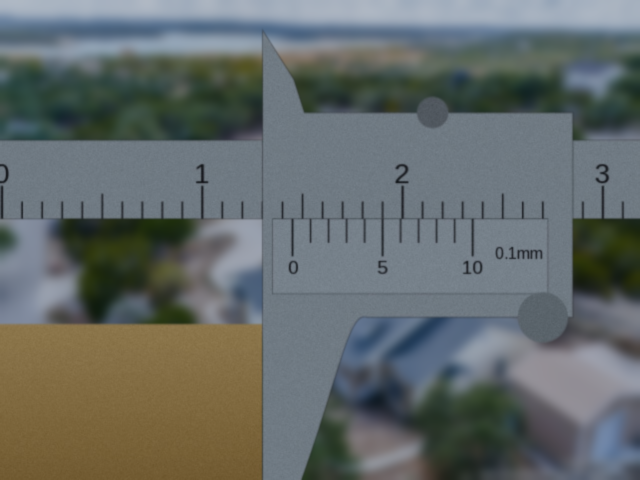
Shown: 14.5 mm
